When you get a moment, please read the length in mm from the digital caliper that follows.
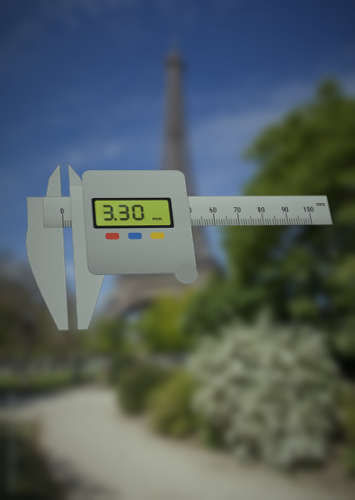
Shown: 3.30 mm
